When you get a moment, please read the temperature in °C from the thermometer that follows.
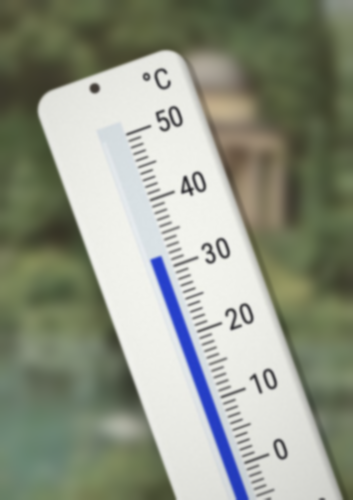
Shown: 32 °C
